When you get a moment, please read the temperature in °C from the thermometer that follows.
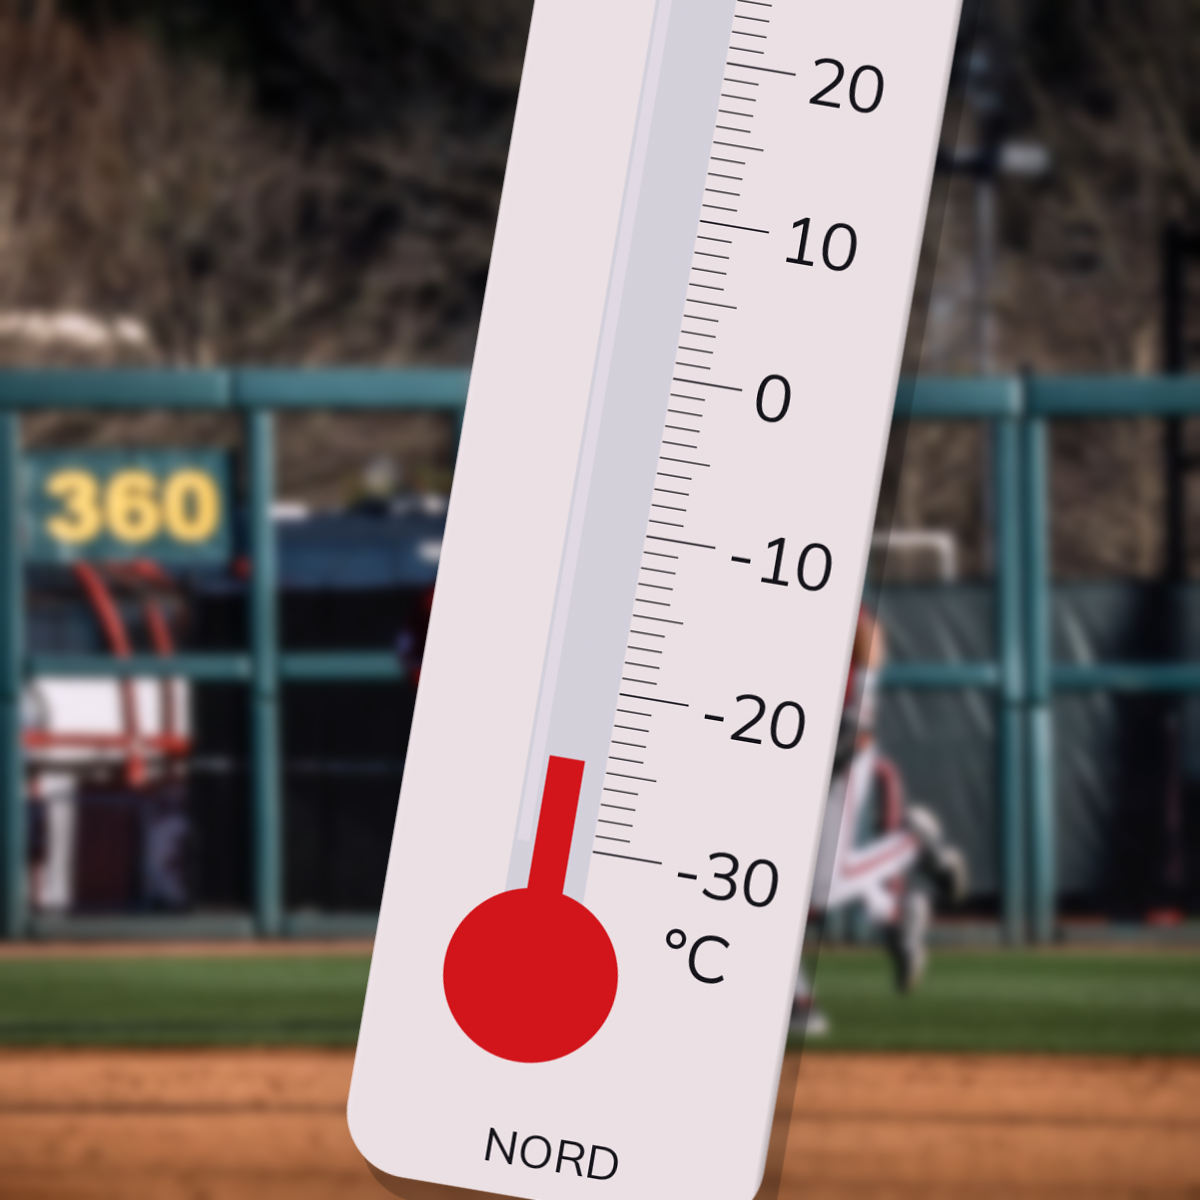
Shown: -24.5 °C
